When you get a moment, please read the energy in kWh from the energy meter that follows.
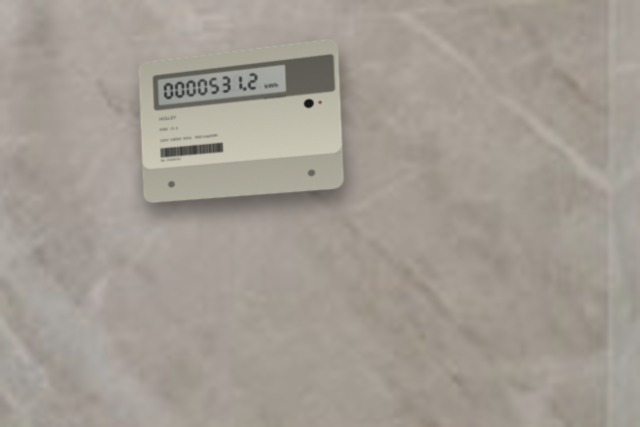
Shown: 531.2 kWh
